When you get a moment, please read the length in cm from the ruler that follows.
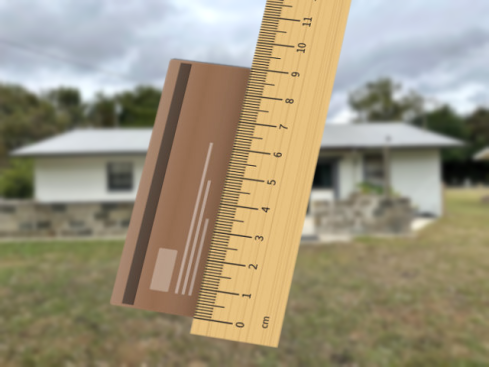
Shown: 9 cm
